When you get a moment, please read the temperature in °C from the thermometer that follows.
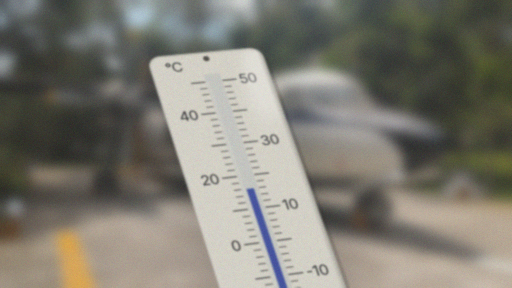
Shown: 16 °C
